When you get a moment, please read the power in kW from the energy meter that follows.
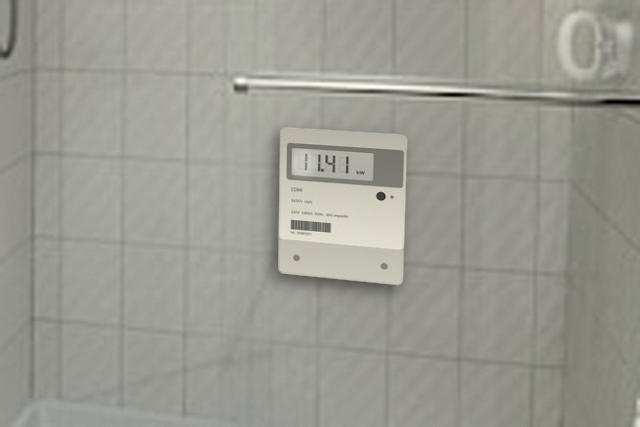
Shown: 11.41 kW
